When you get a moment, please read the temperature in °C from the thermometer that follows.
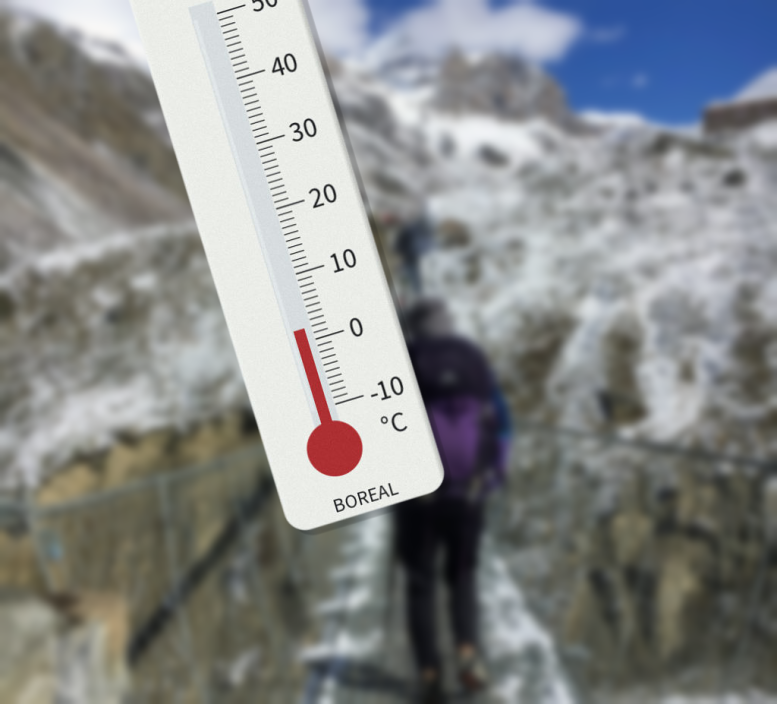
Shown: 2 °C
